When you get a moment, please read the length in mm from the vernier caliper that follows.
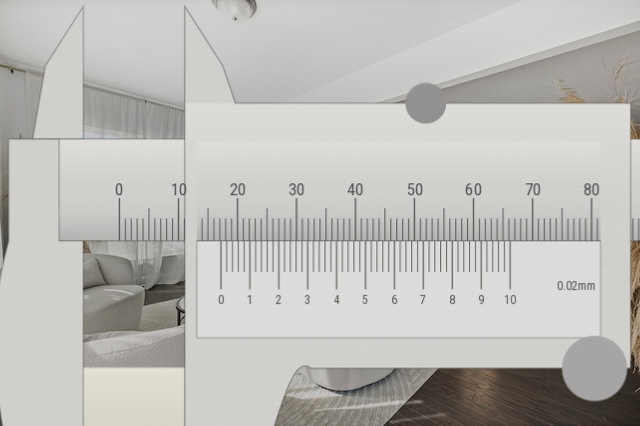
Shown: 17.2 mm
